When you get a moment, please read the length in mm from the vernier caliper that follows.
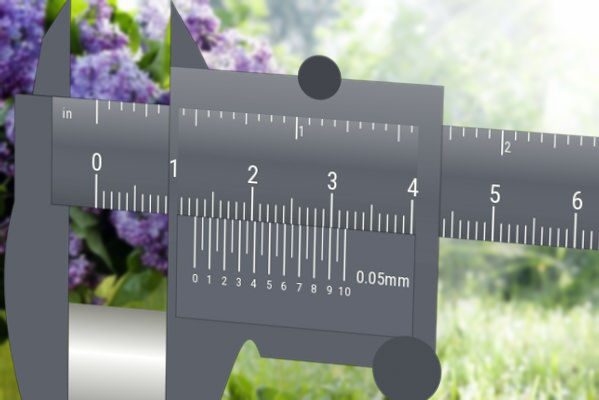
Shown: 12.8 mm
